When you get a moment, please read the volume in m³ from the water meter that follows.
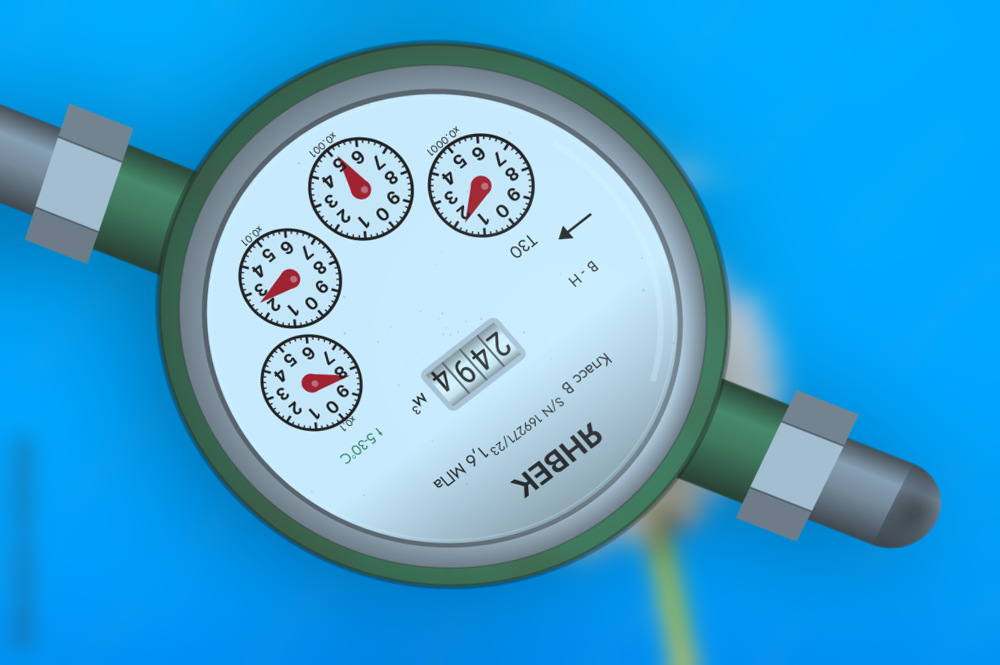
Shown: 2493.8251 m³
